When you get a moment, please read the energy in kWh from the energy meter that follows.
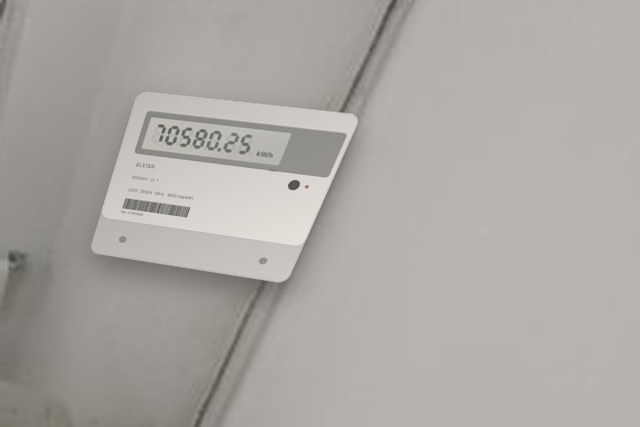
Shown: 70580.25 kWh
